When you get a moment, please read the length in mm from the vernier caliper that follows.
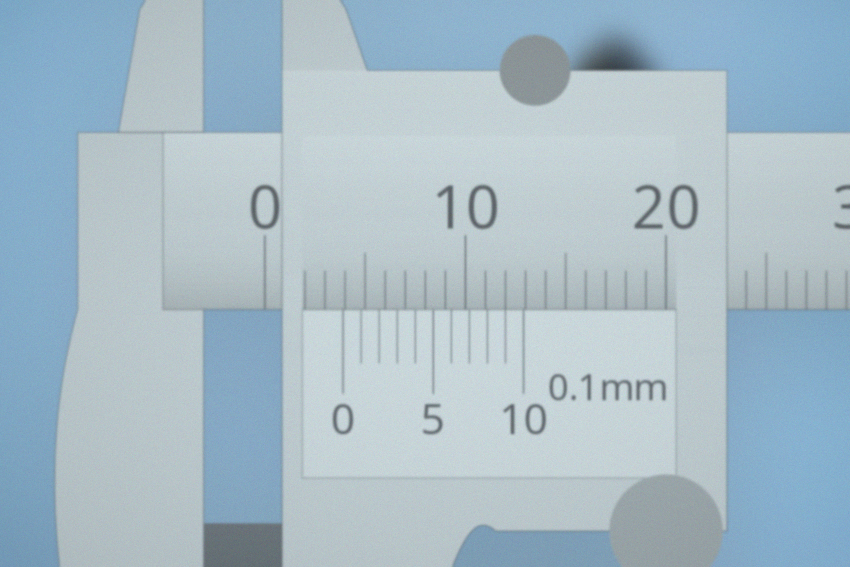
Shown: 3.9 mm
